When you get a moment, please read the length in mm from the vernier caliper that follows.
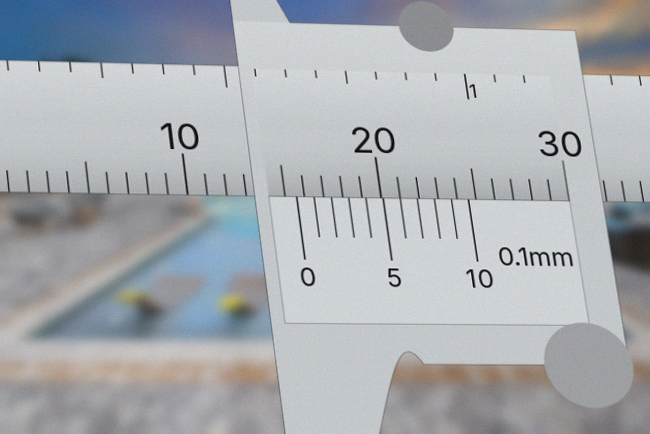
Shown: 15.6 mm
